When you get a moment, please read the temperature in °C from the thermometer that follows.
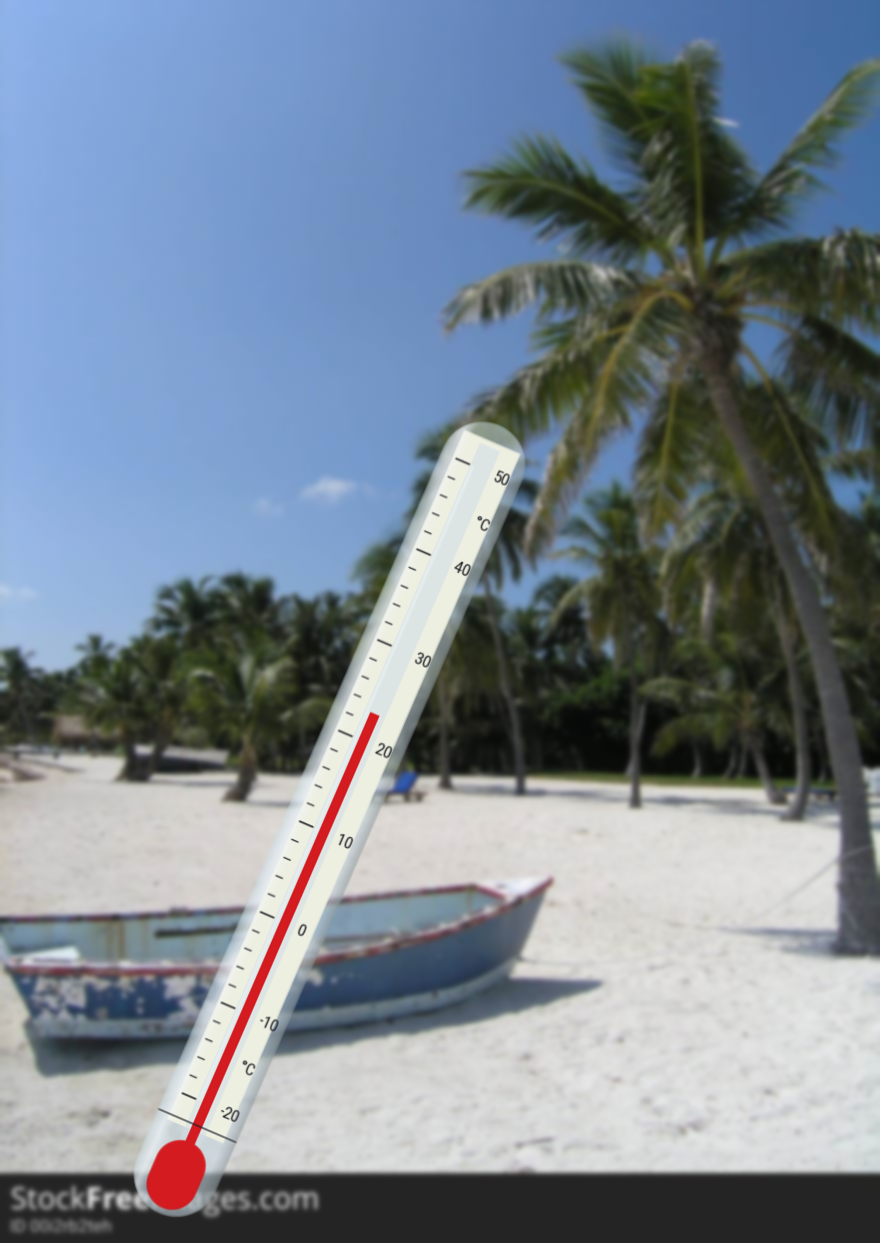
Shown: 23 °C
